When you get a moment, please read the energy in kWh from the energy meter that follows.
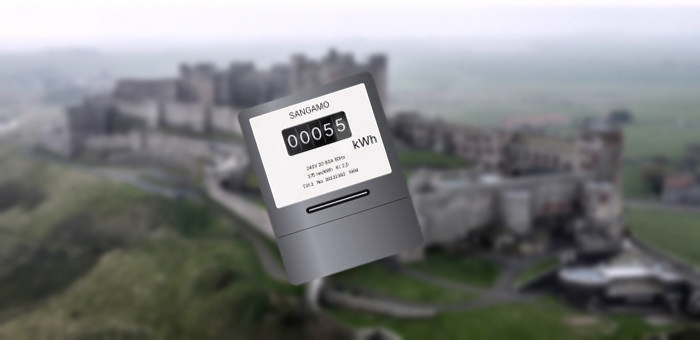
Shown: 55 kWh
